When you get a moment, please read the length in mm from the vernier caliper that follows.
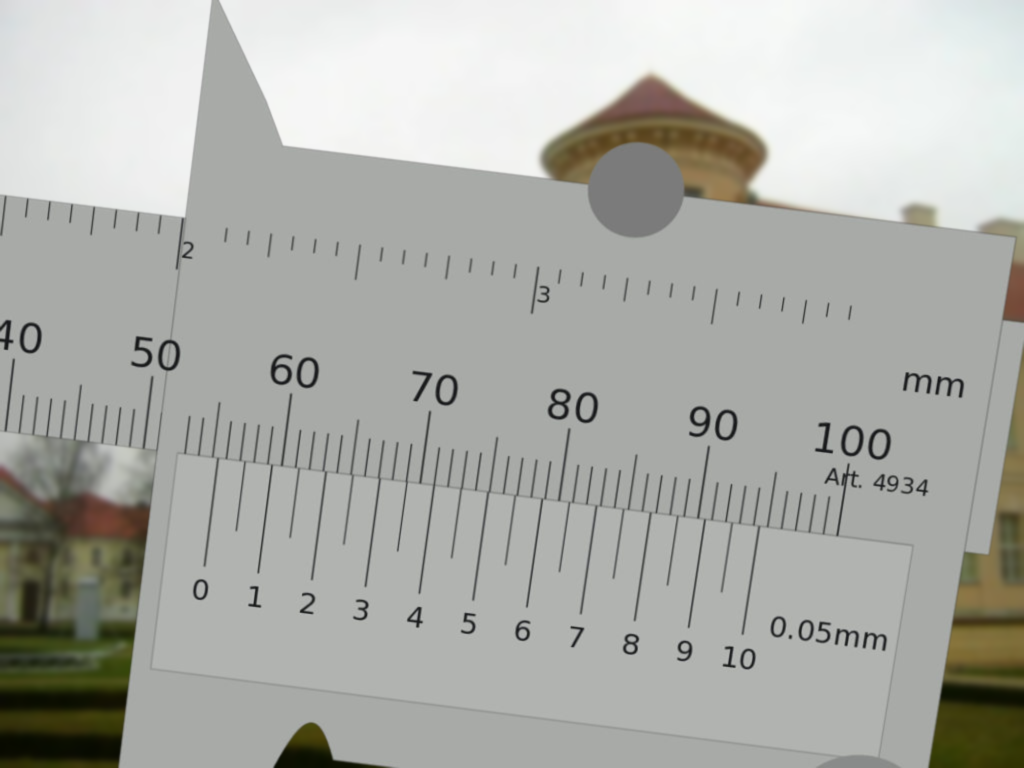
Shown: 55.4 mm
